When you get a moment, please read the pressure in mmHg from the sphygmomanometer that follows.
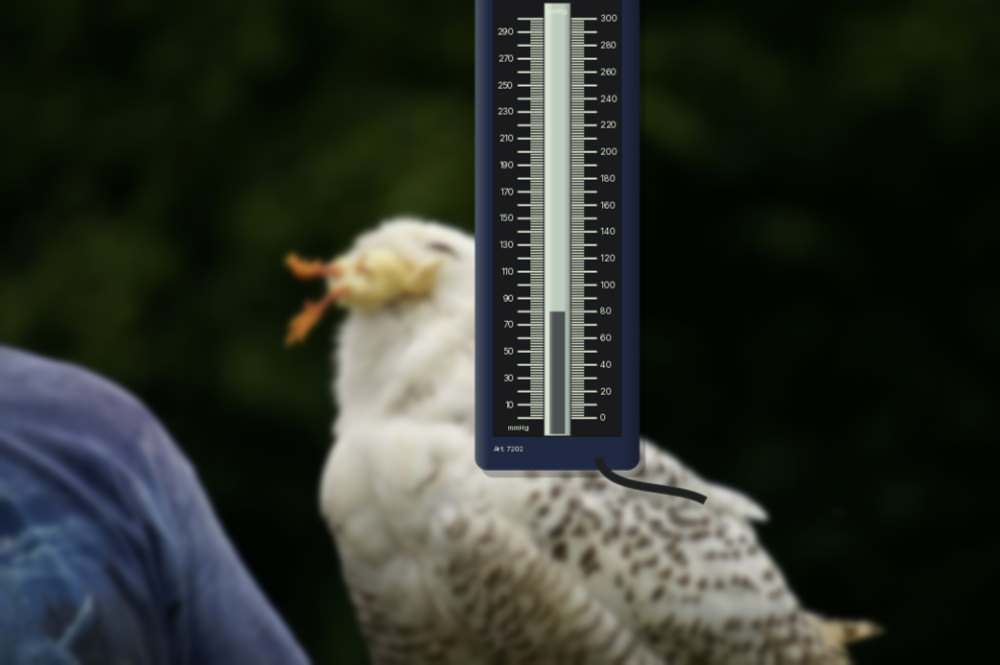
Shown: 80 mmHg
